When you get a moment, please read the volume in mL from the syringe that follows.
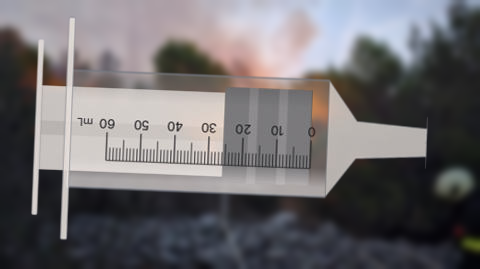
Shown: 0 mL
